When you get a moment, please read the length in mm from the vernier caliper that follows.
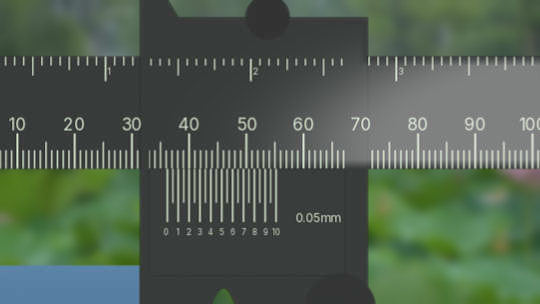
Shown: 36.2 mm
